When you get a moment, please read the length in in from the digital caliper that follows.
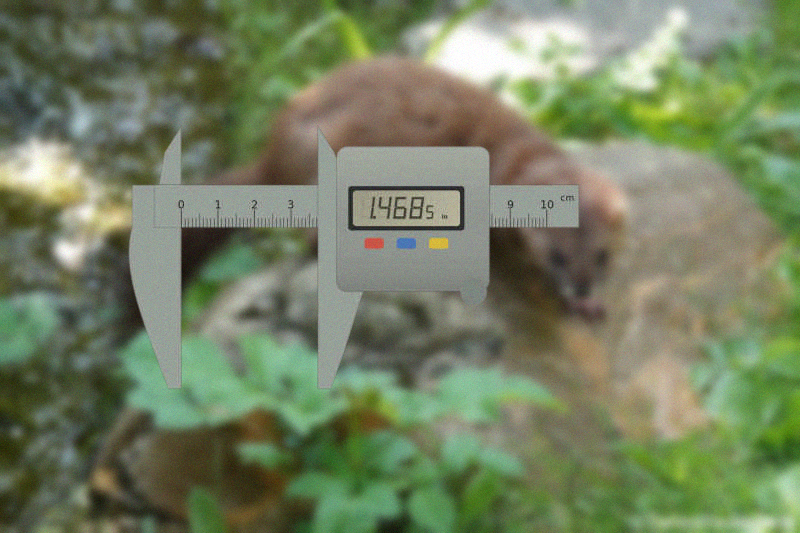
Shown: 1.4685 in
